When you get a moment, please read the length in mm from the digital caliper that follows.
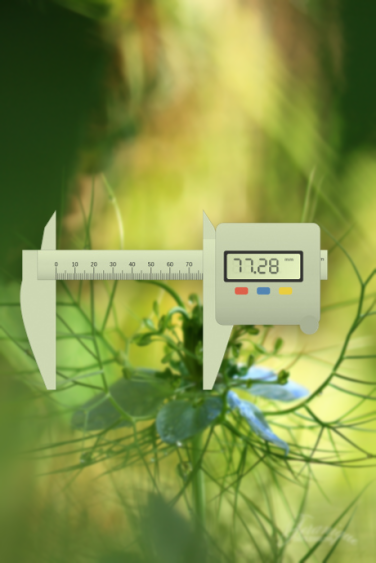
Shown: 77.28 mm
